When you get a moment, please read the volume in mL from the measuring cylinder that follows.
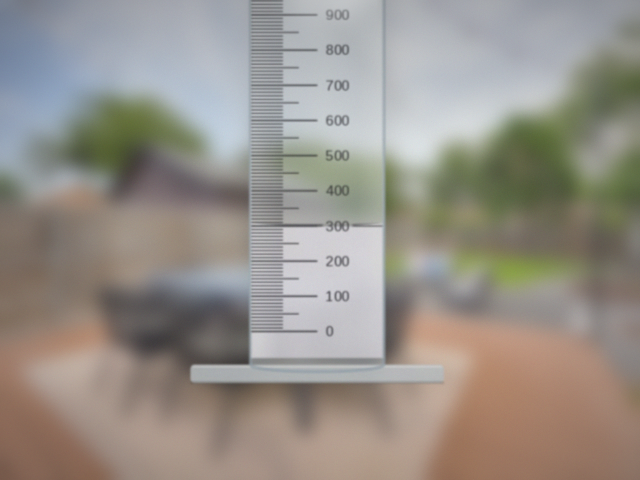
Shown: 300 mL
